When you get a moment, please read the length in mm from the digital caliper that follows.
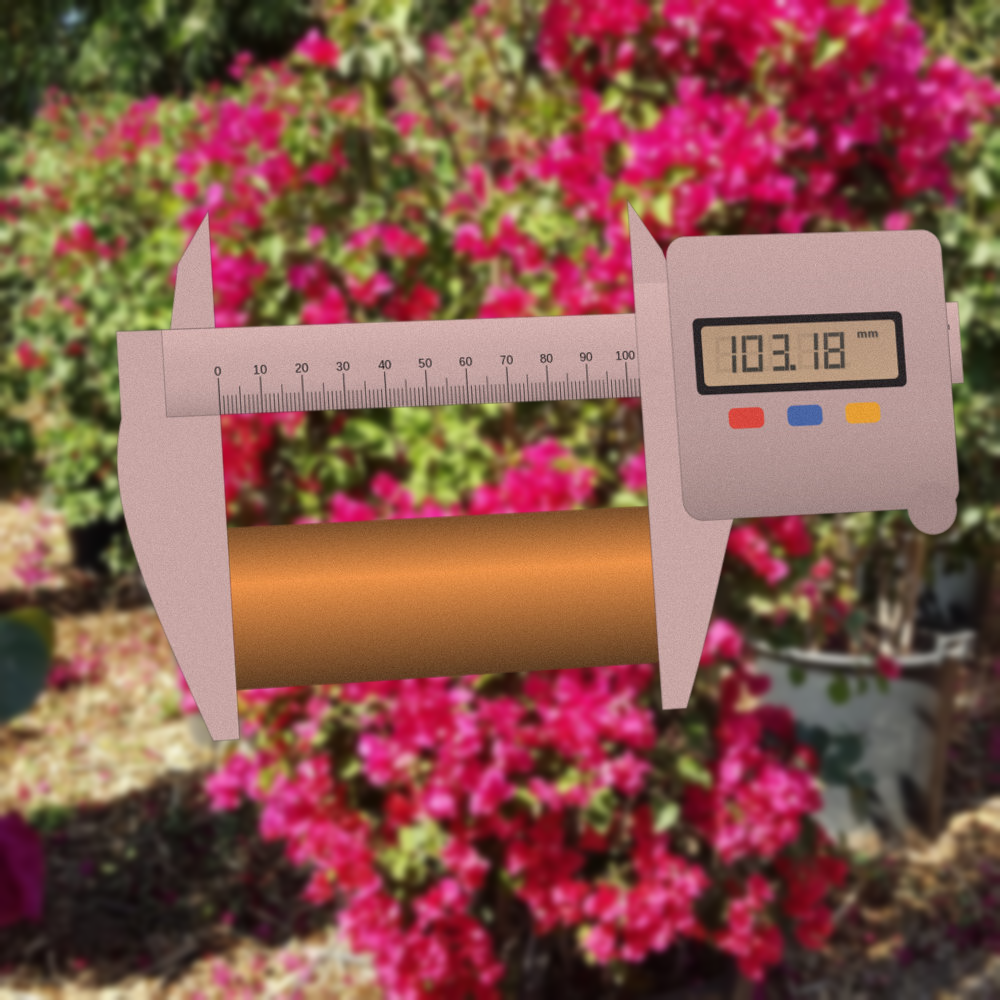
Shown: 103.18 mm
